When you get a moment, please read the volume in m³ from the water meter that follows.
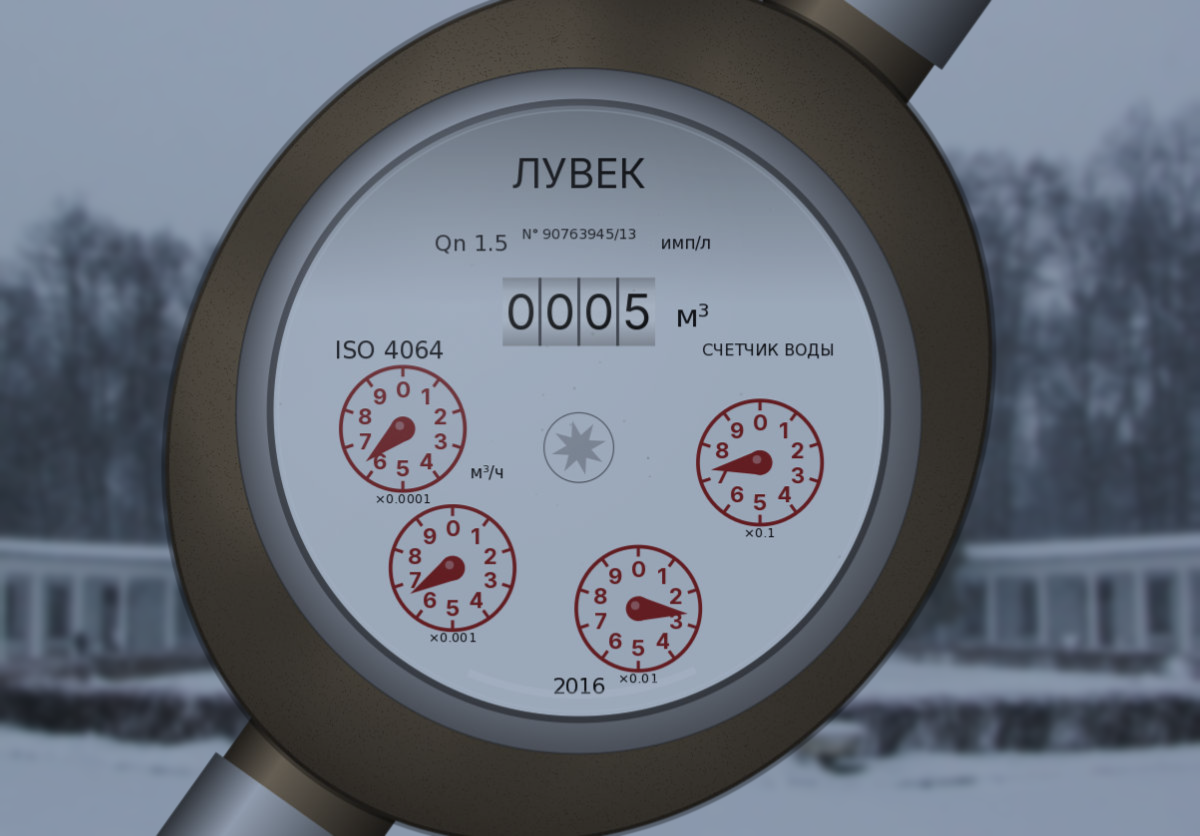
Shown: 5.7266 m³
